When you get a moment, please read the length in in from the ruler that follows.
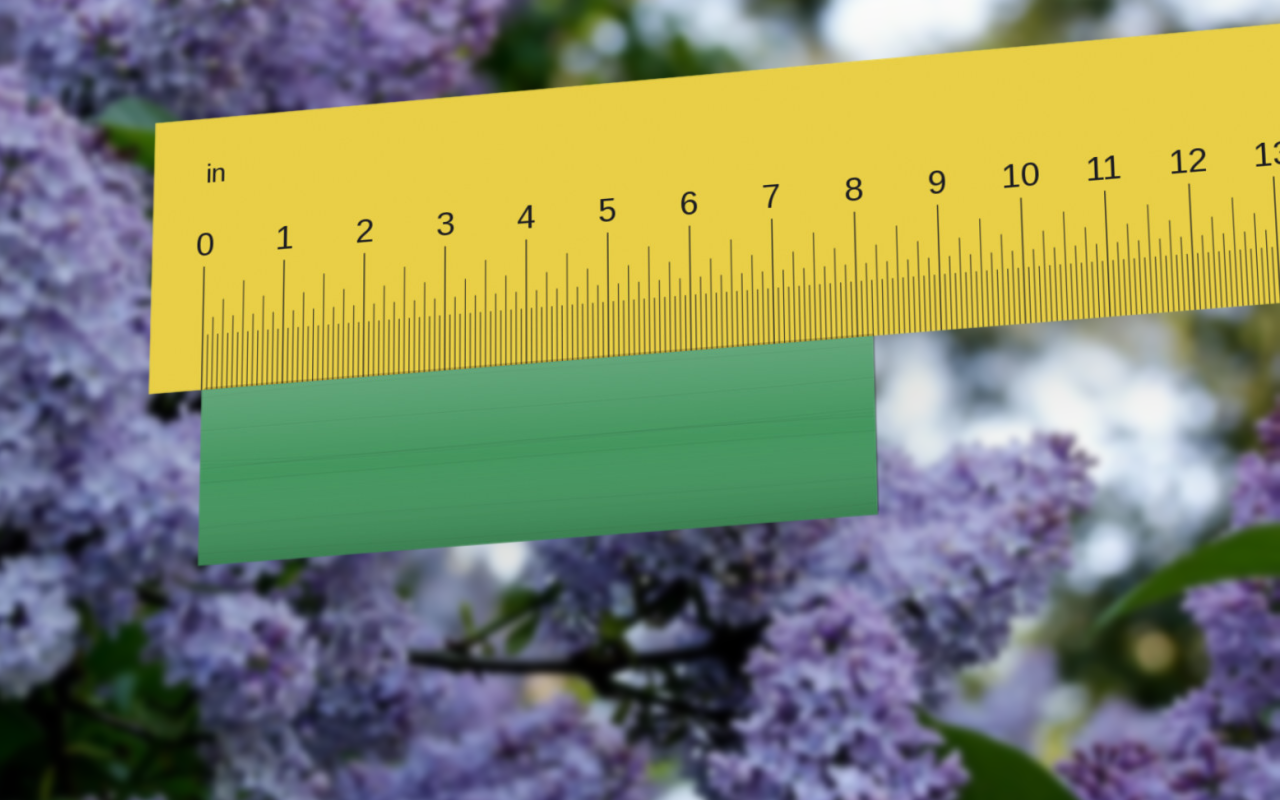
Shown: 8.1875 in
